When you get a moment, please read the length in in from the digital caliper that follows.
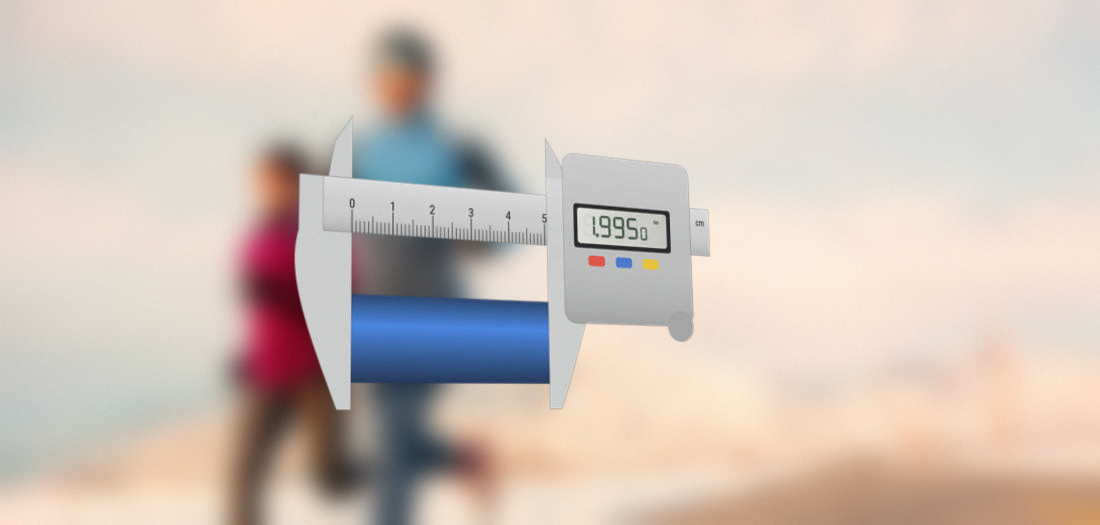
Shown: 1.9950 in
